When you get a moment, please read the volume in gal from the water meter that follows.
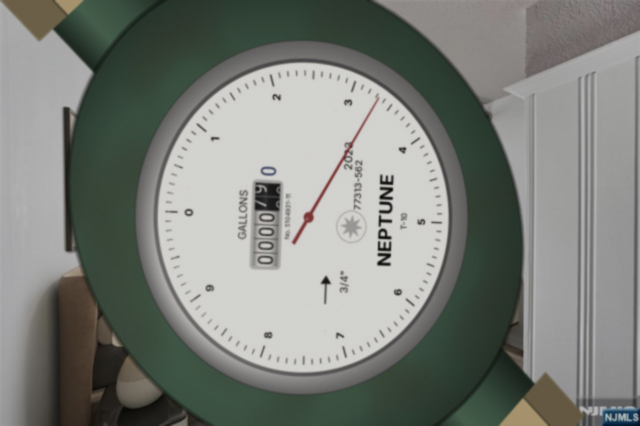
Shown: 793.3 gal
